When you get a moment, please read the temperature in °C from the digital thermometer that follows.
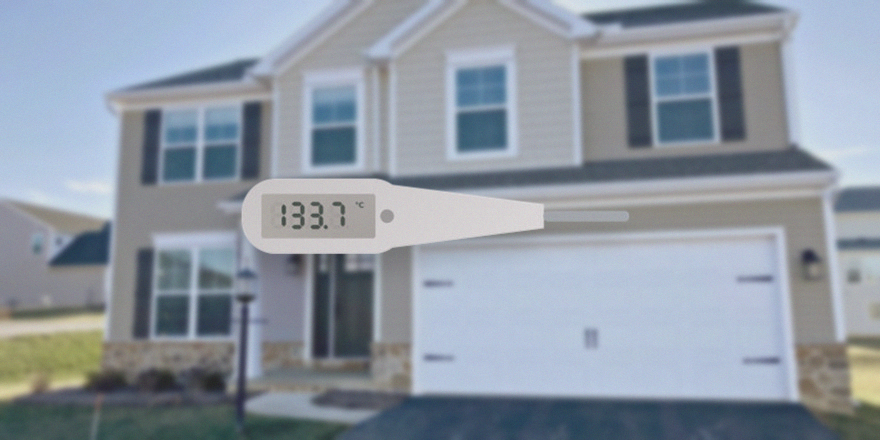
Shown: 133.7 °C
